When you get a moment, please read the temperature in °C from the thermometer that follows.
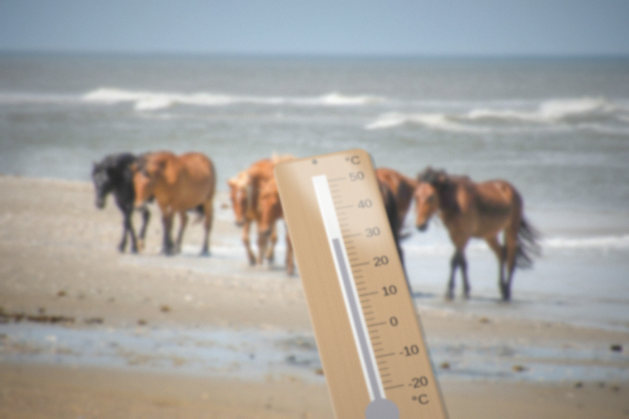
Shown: 30 °C
